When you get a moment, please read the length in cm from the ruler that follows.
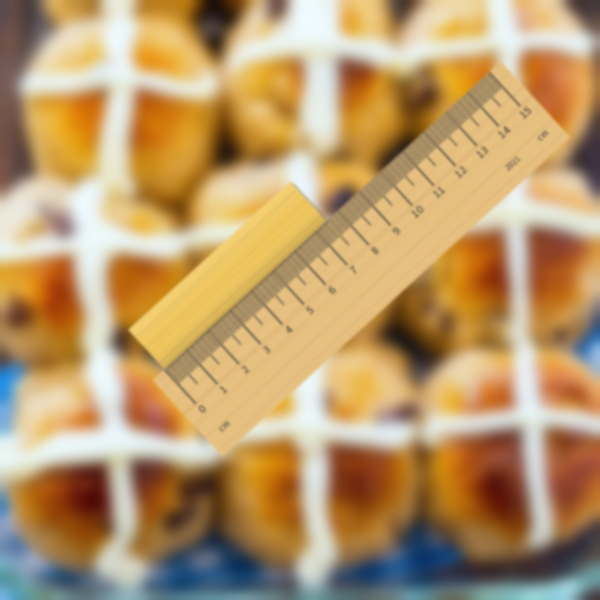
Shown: 7.5 cm
